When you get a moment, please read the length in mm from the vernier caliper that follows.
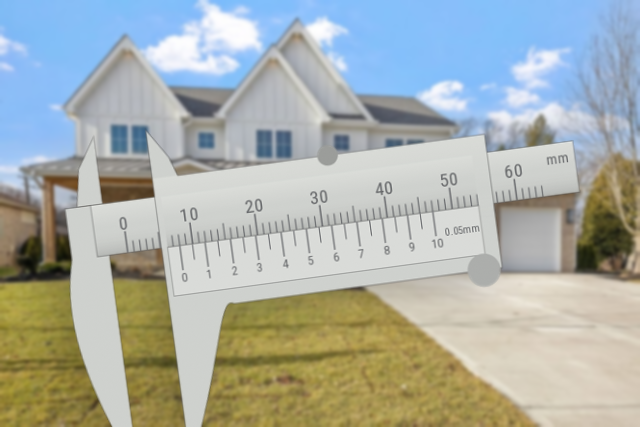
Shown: 8.0 mm
